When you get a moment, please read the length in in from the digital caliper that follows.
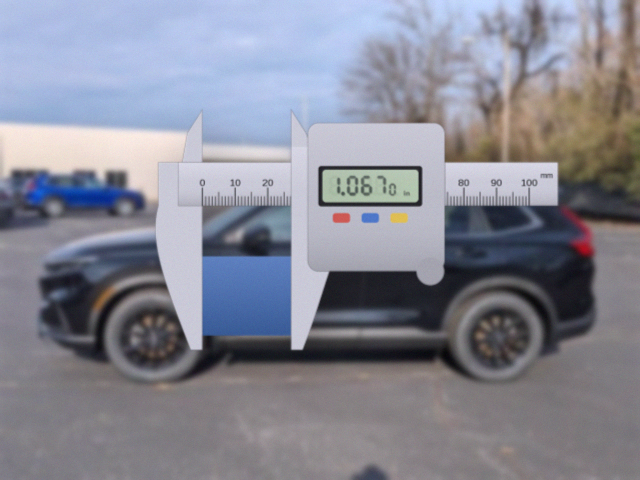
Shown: 1.0670 in
